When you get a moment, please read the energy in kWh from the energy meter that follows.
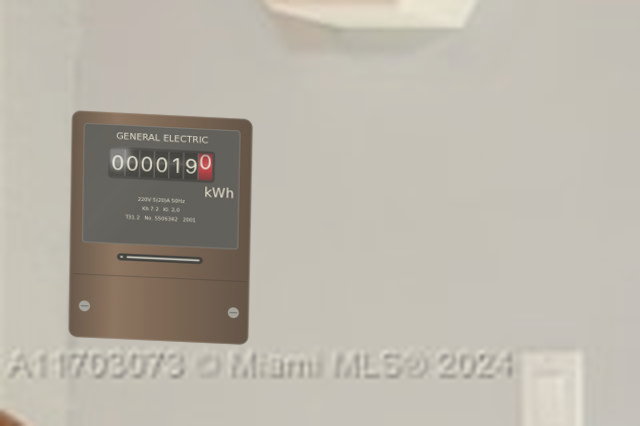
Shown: 19.0 kWh
